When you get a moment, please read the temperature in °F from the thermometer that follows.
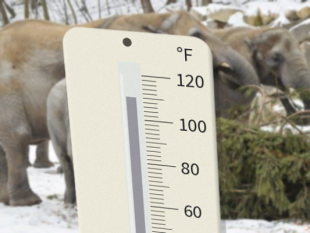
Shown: 110 °F
